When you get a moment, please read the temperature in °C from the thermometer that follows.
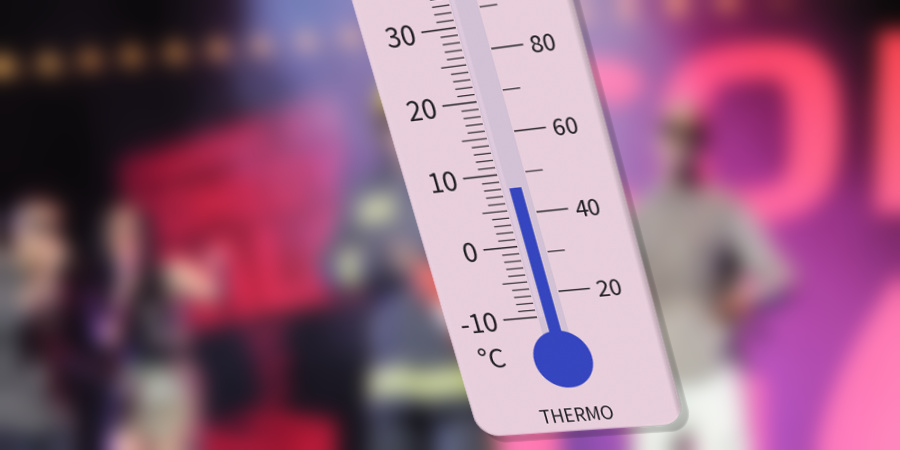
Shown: 8 °C
